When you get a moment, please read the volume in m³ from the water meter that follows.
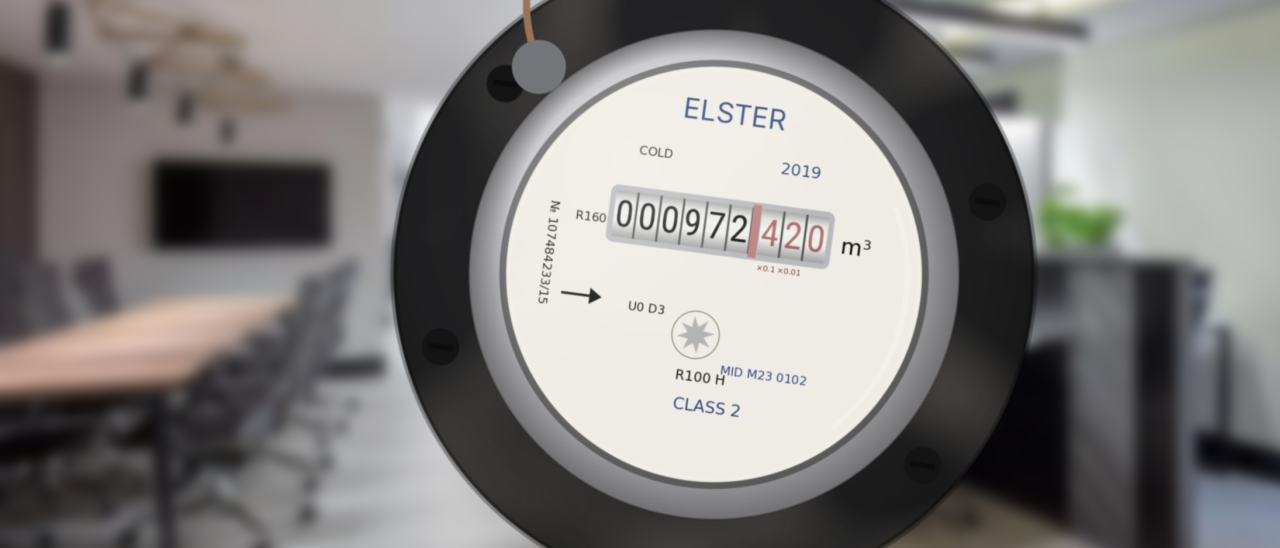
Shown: 972.420 m³
